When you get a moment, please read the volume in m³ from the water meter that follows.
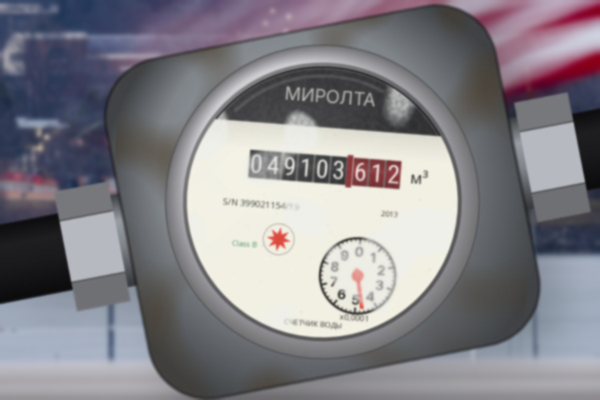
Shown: 49103.6124 m³
